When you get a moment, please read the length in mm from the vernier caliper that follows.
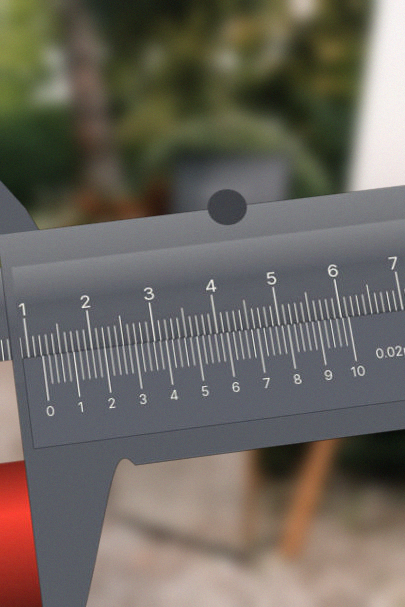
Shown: 12.2 mm
